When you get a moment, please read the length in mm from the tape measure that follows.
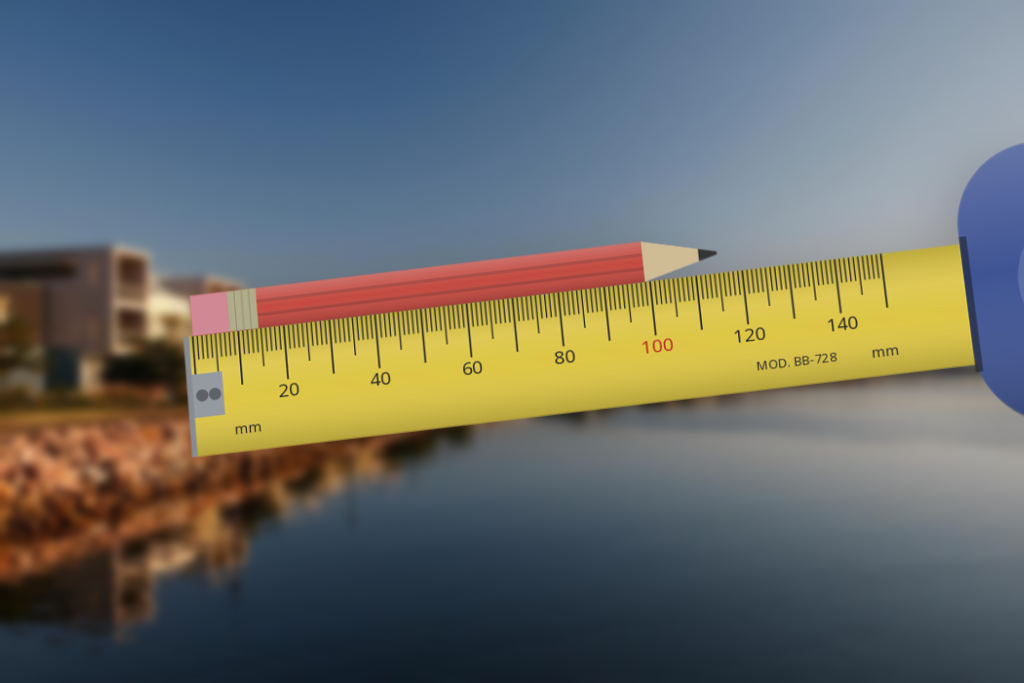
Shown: 115 mm
